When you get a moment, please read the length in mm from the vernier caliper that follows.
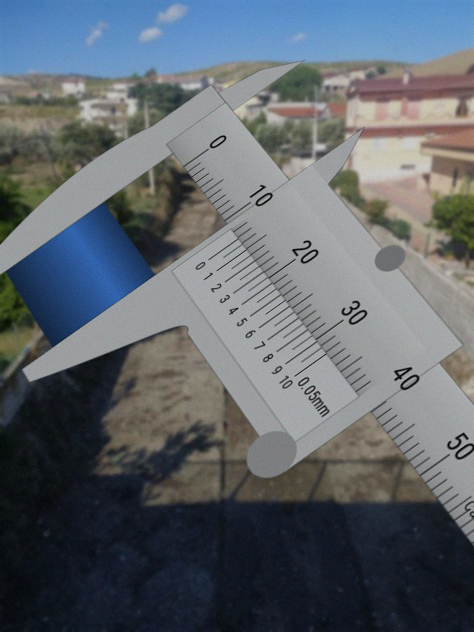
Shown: 13.2 mm
